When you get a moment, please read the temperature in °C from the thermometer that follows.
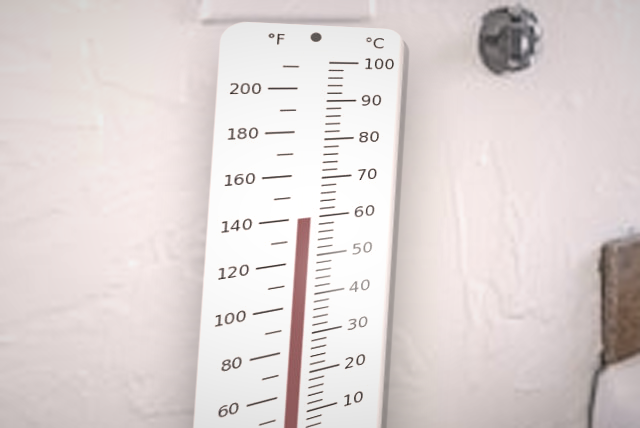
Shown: 60 °C
